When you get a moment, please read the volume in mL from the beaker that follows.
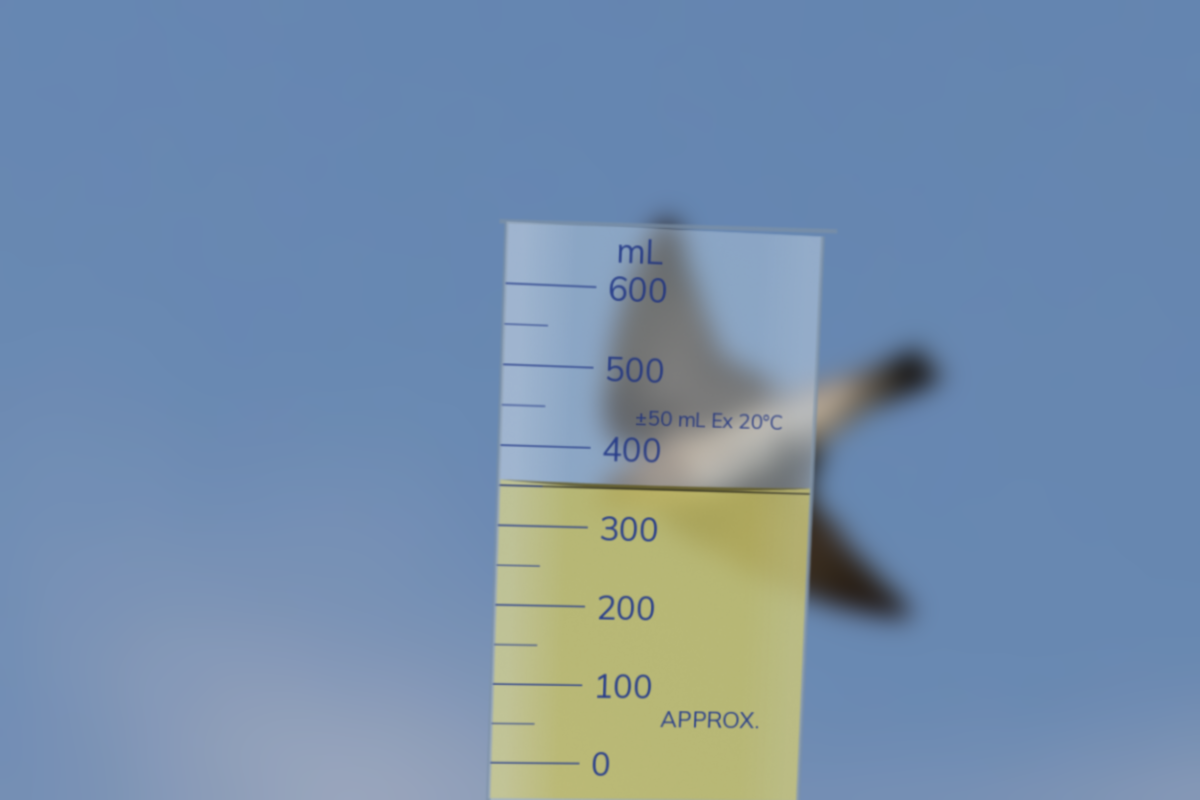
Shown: 350 mL
